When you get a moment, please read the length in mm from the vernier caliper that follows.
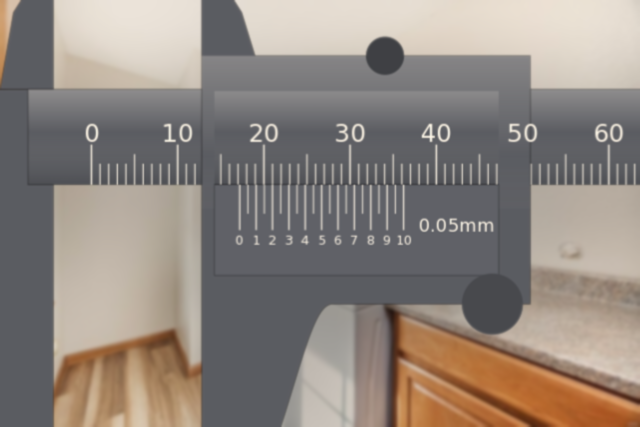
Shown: 17.2 mm
